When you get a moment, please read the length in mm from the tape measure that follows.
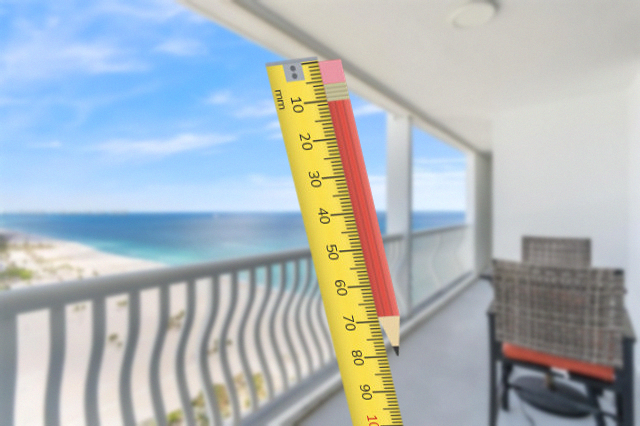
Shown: 80 mm
